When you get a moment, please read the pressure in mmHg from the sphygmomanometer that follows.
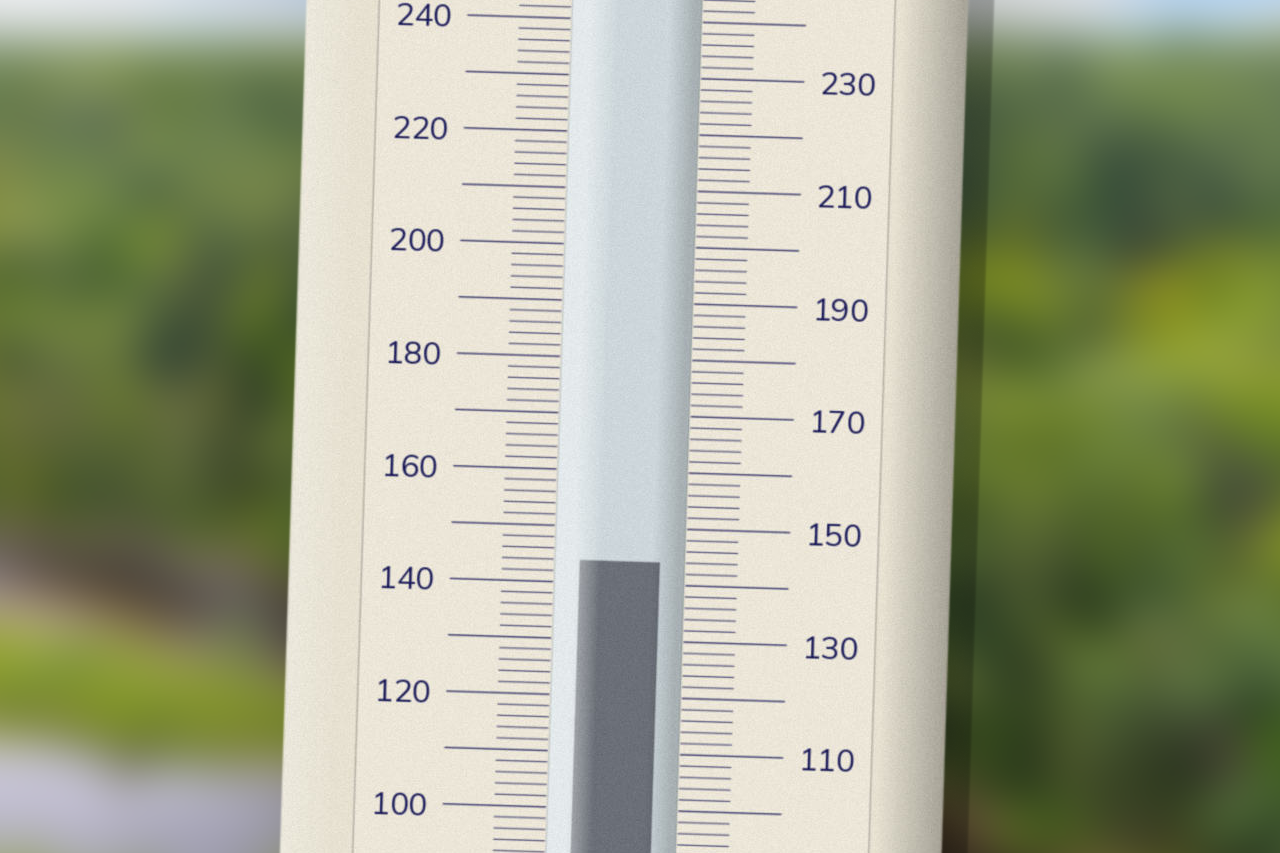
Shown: 144 mmHg
